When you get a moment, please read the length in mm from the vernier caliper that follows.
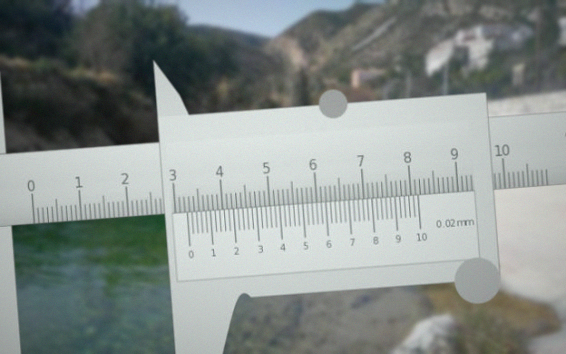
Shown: 32.5 mm
